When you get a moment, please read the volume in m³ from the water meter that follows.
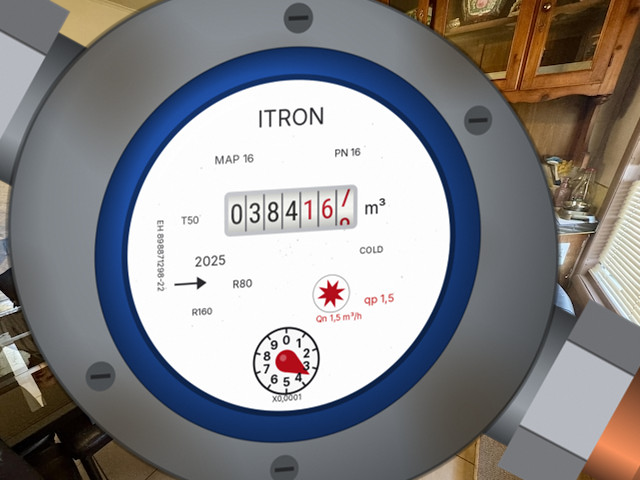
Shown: 384.1673 m³
